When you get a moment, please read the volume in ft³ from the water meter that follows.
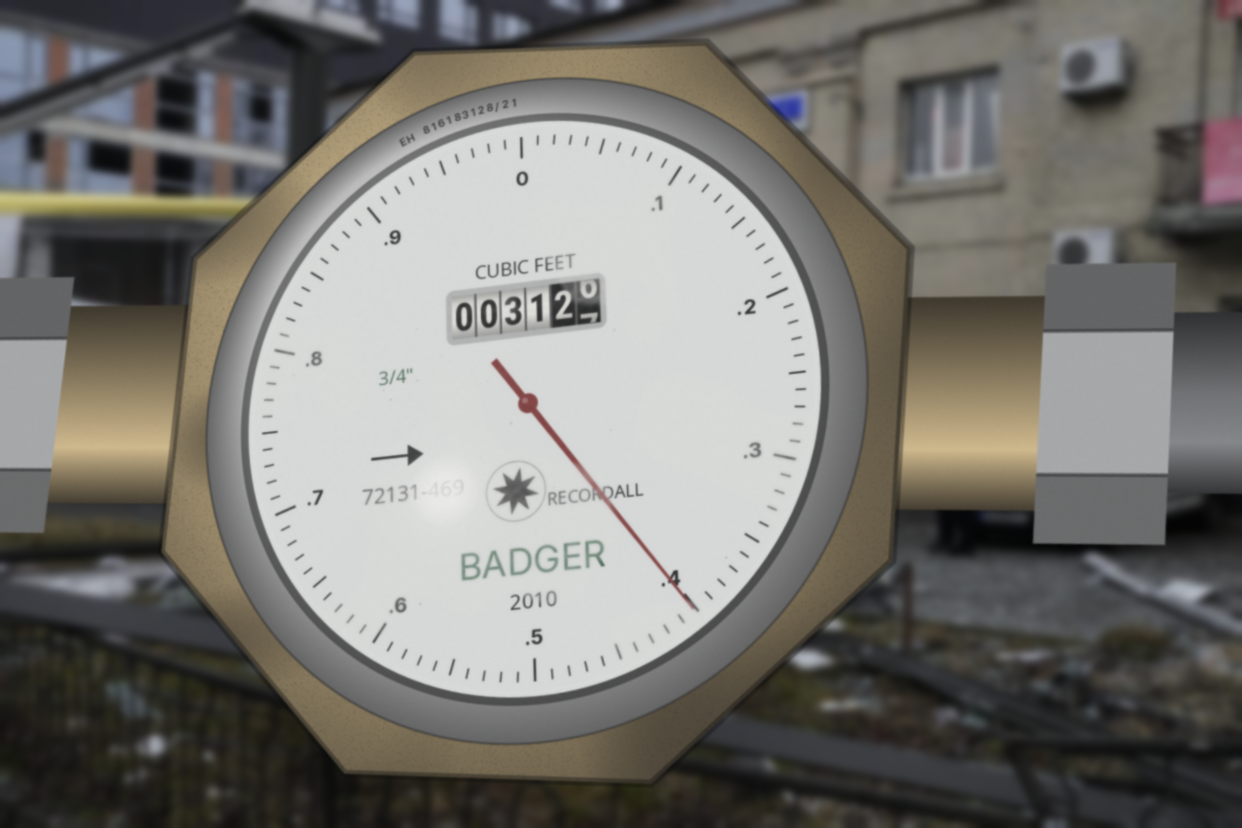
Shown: 3126.40 ft³
